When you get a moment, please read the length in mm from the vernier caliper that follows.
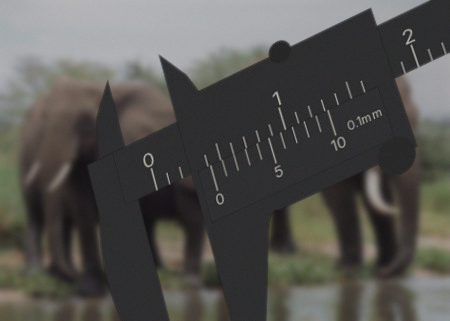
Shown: 4.2 mm
